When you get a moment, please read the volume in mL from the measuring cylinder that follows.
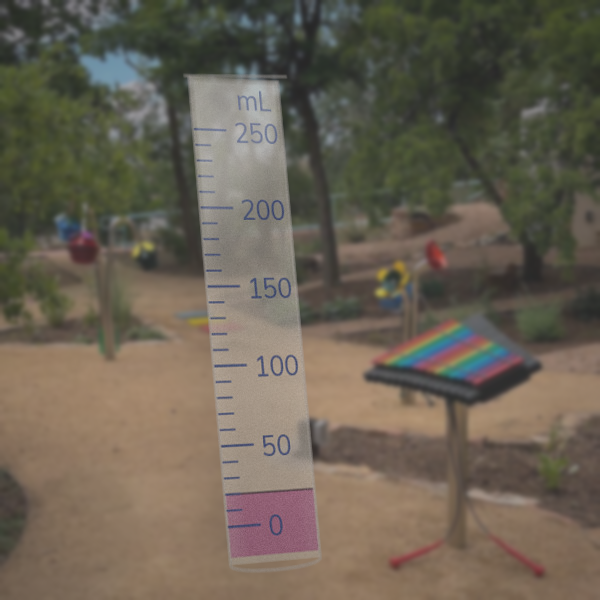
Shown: 20 mL
